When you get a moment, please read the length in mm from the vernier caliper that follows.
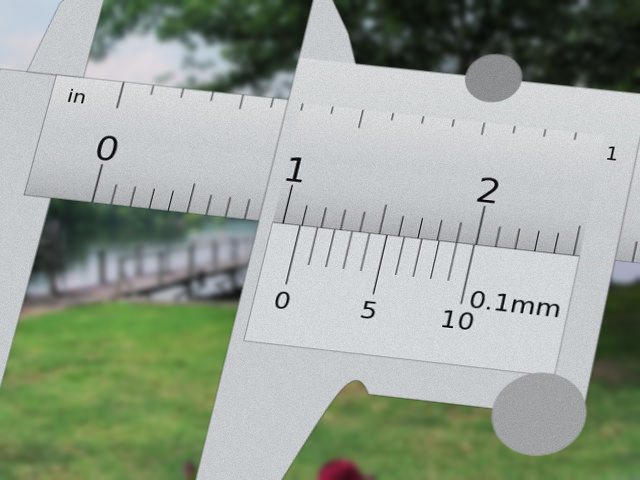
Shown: 10.9 mm
